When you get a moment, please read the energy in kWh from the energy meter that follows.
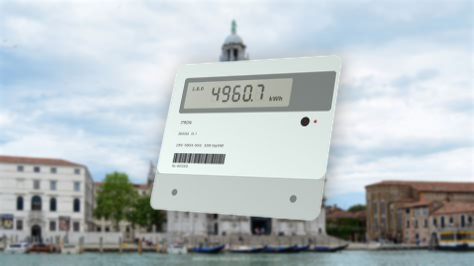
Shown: 4960.7 kWh
